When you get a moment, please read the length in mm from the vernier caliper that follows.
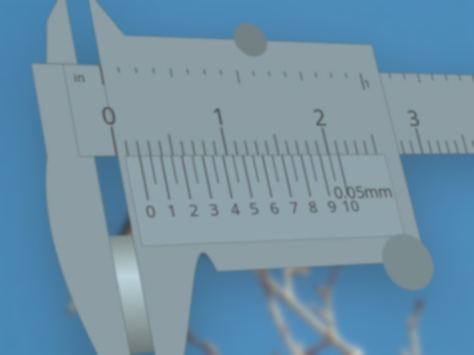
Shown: 2.0 mm
